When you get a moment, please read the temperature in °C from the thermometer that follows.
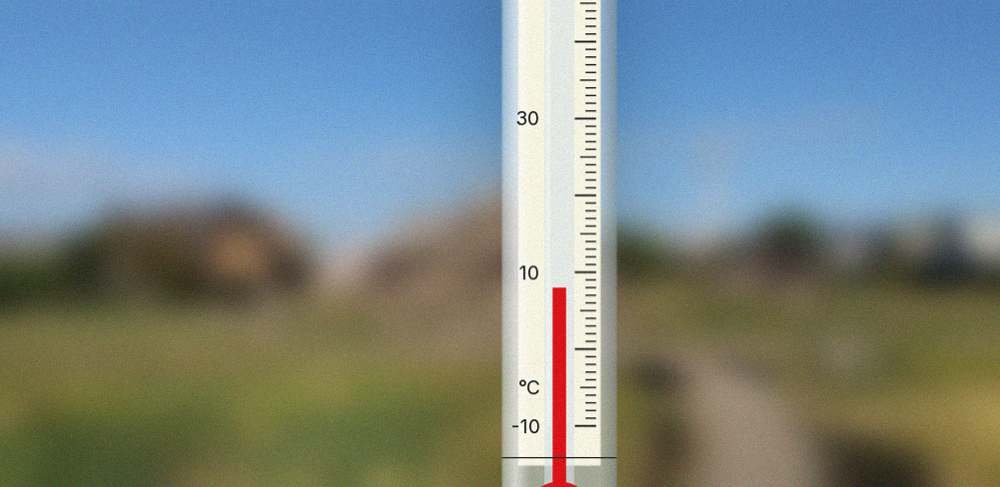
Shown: 8 °C
